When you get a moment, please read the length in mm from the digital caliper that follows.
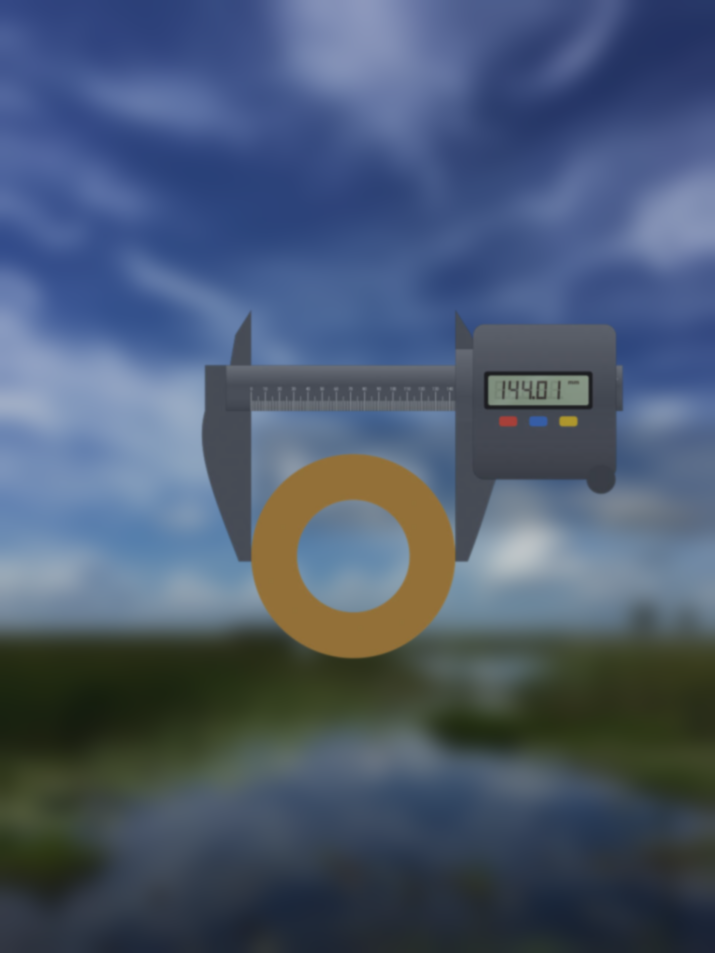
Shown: 144.01 mm
